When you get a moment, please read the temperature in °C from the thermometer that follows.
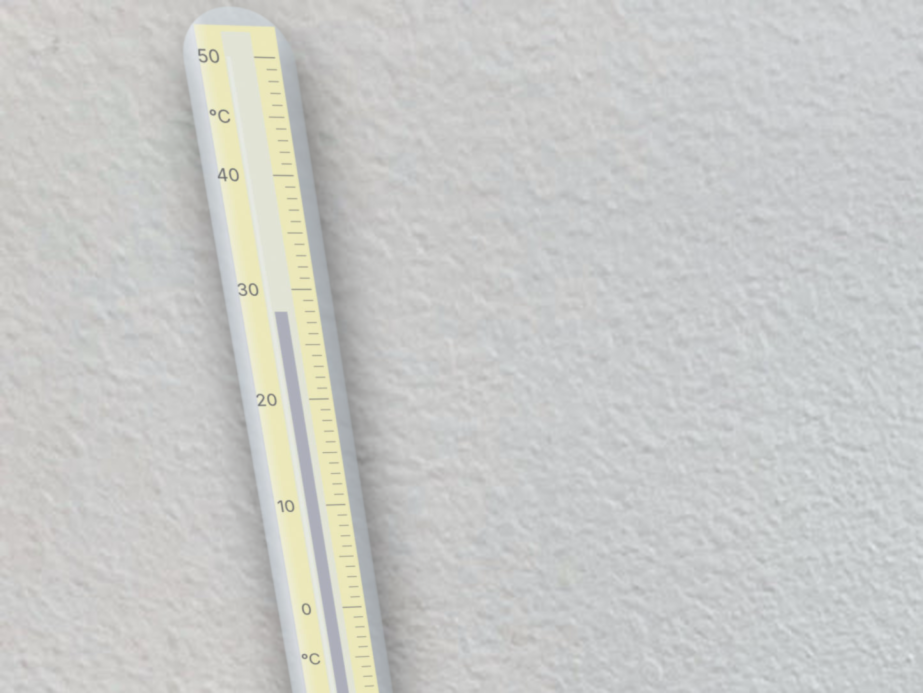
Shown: 28 °C
